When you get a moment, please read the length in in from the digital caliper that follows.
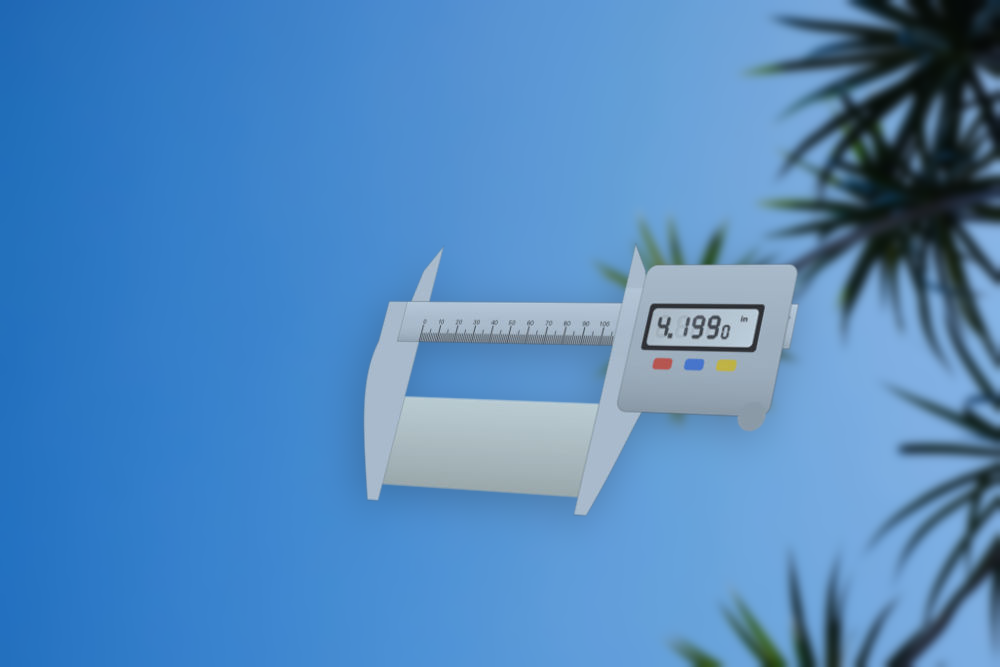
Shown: 4.1990 in
